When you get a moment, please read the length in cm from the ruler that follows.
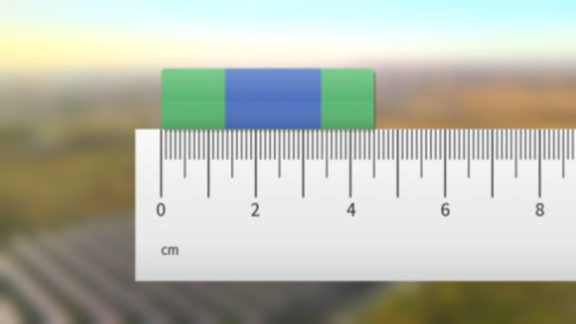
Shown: 4.5 cm
